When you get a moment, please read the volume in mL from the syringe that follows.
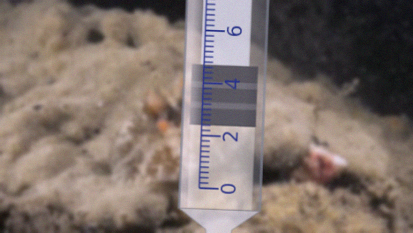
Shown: 2.4 mL
